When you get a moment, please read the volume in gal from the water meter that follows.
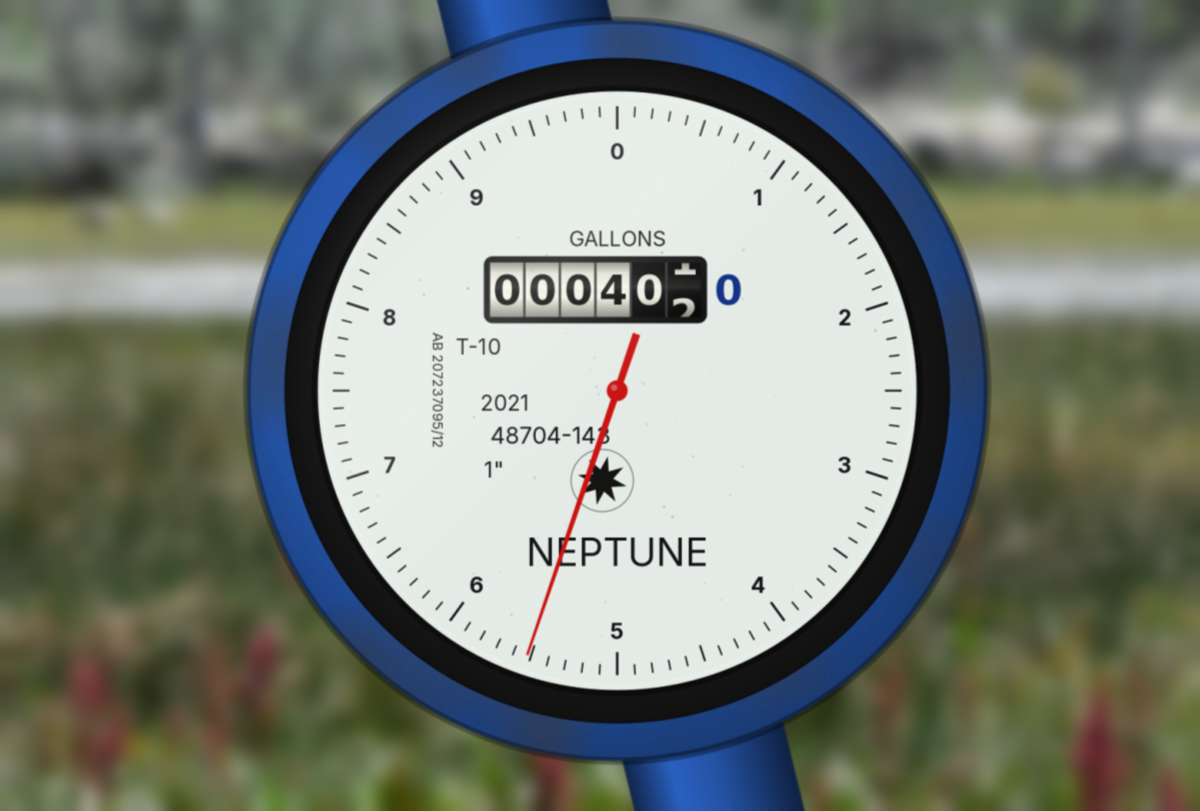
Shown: 4015.5 gal
